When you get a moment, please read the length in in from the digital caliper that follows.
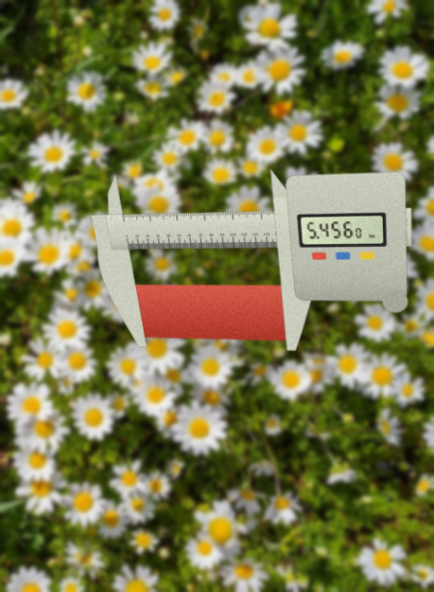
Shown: 5.4560 in
